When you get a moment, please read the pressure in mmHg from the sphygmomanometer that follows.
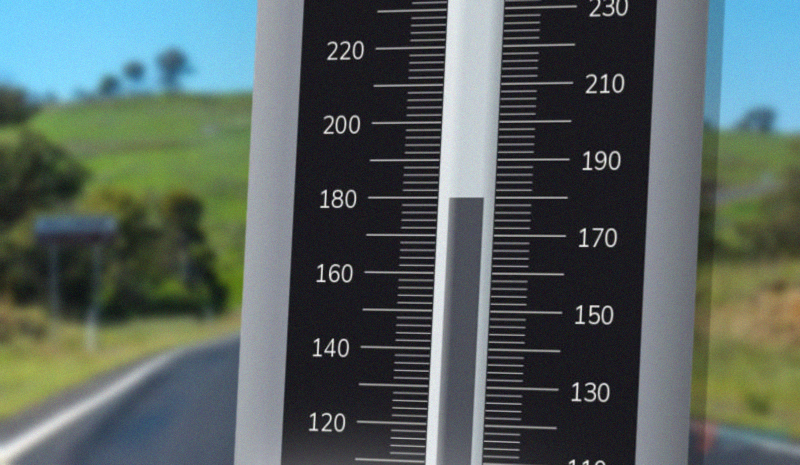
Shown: 180 mmHg
